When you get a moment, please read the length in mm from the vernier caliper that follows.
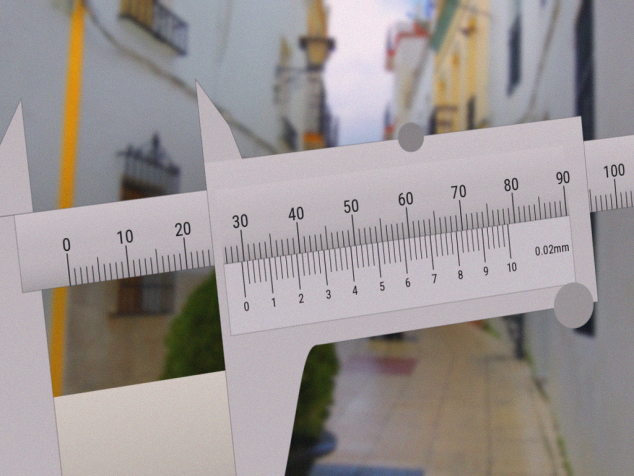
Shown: 29.6 mm
